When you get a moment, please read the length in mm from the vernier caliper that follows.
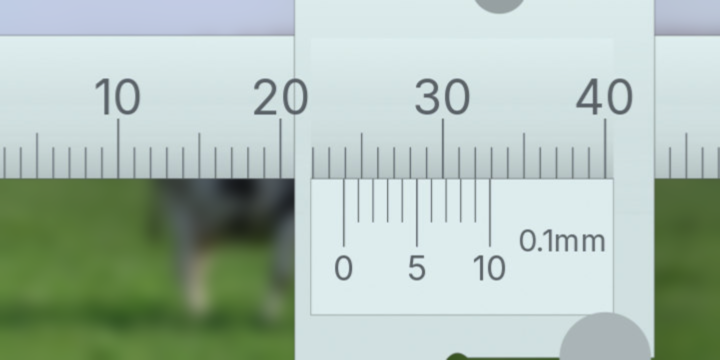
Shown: 23.9 mm
